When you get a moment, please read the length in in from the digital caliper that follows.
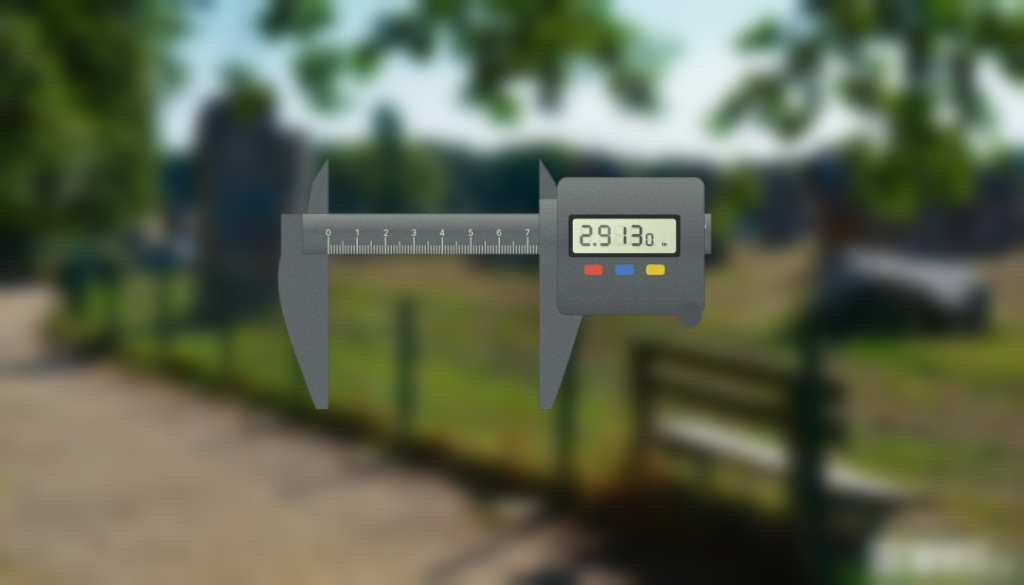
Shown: 2.9130 in
